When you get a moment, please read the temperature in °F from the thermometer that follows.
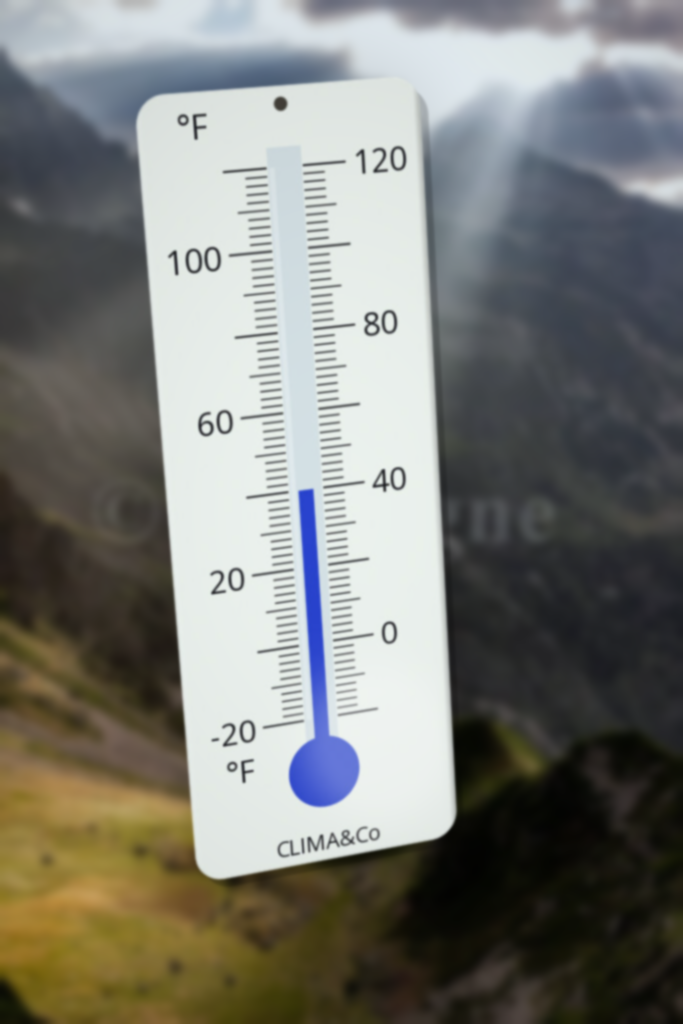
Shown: 40 °F
